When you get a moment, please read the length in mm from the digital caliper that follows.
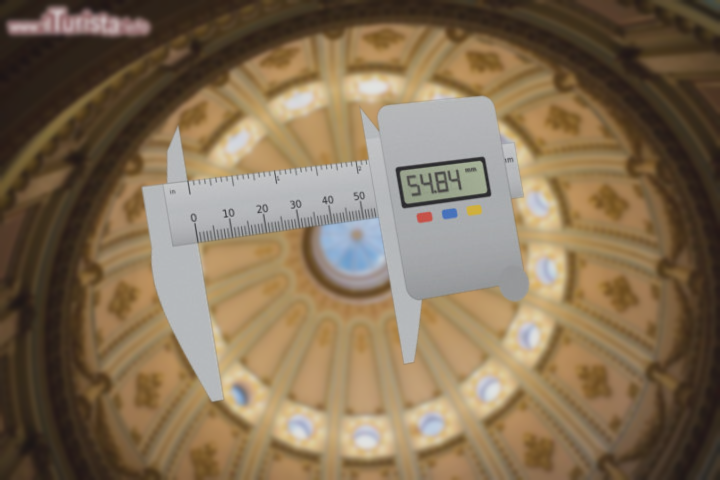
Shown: 54.84 mm
